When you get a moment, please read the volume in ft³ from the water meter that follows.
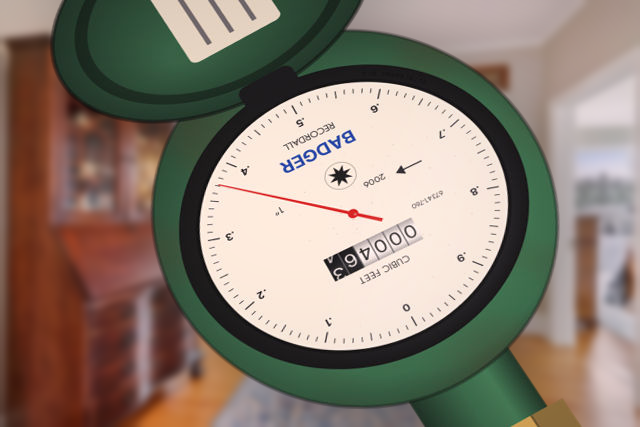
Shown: 463.37 ft³
